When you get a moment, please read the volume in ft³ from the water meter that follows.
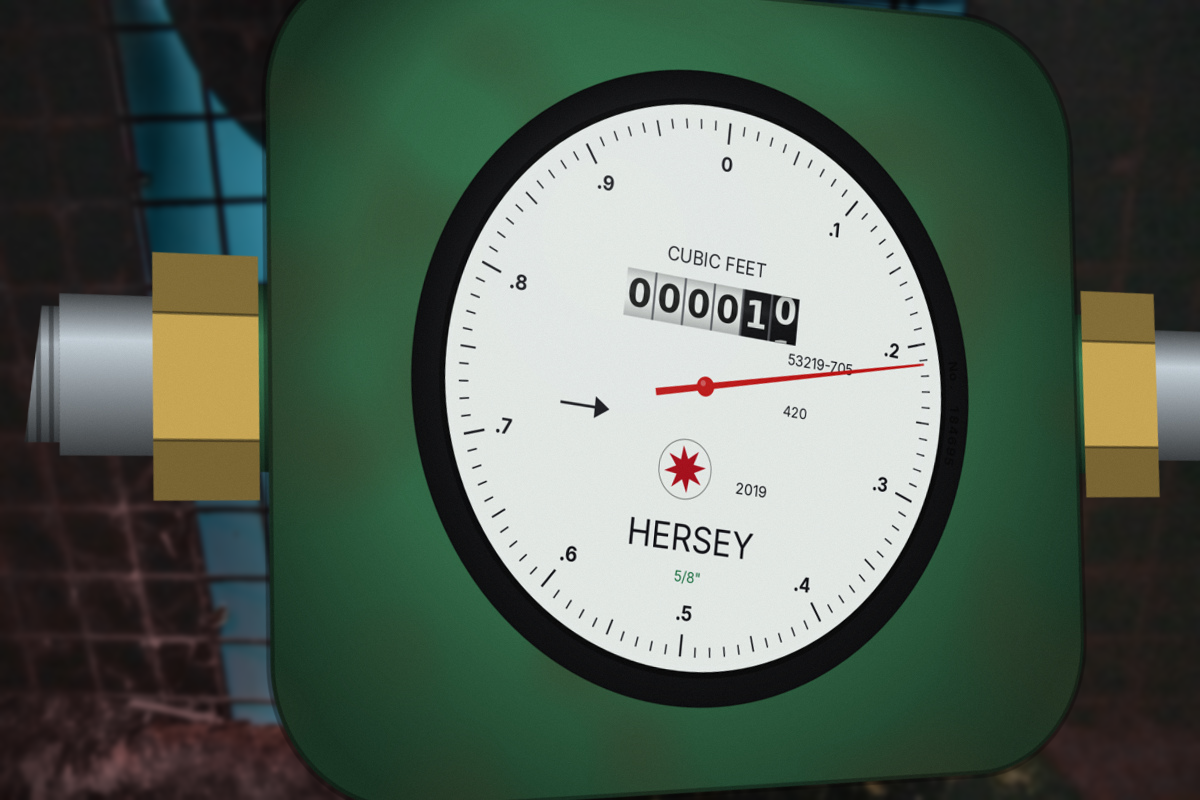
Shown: 10.21 ft³
